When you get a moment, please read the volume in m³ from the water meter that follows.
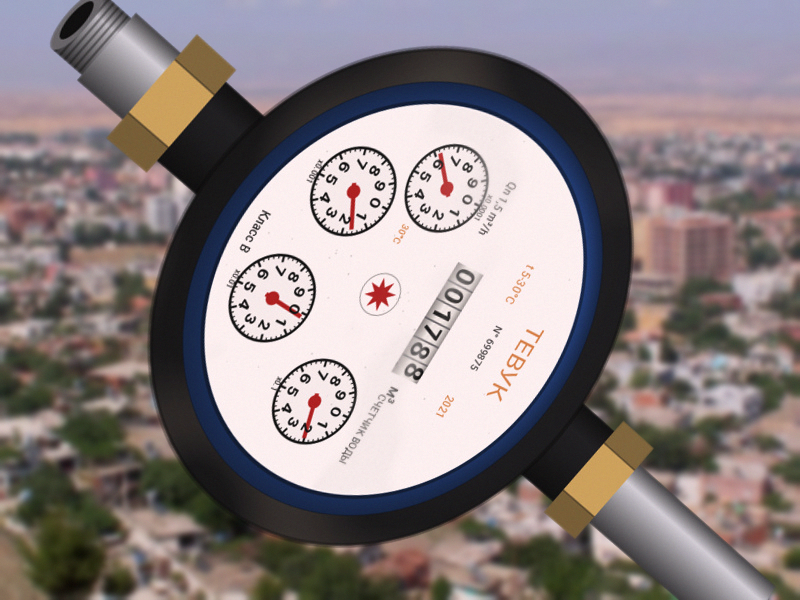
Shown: 1788.2016 m³
